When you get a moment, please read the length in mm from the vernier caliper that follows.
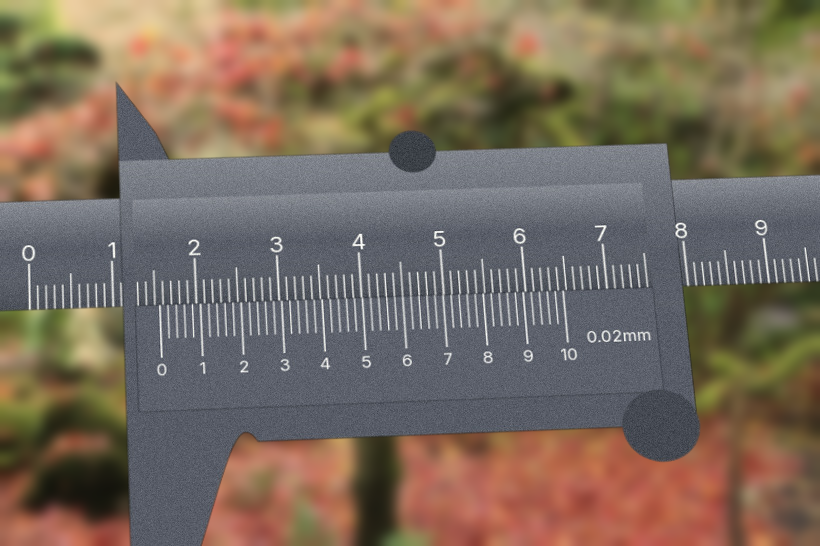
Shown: 15.6 mm
